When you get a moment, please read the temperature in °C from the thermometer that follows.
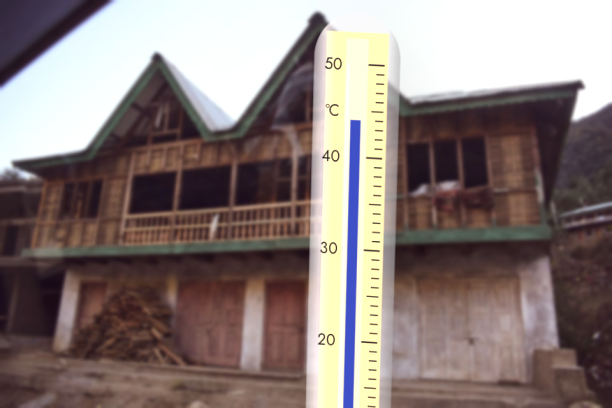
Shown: 44 °C
